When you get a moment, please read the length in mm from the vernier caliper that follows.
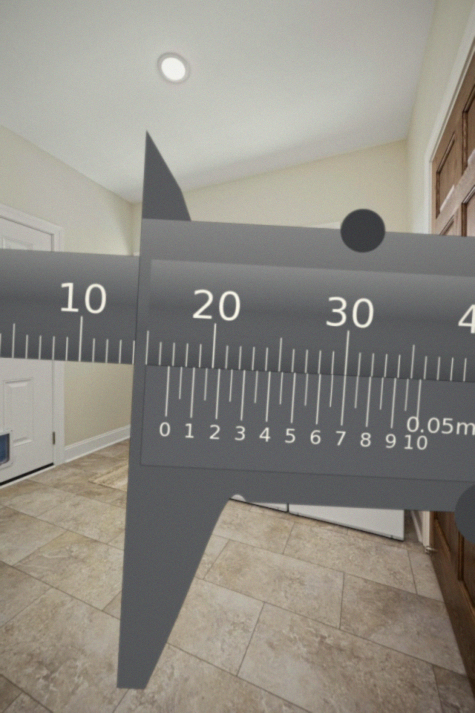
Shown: 16.7 mm
